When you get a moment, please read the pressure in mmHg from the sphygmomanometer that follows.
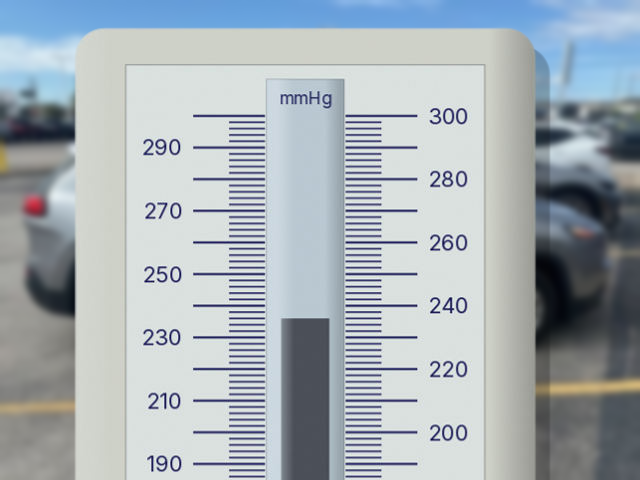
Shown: 236 mmHg
